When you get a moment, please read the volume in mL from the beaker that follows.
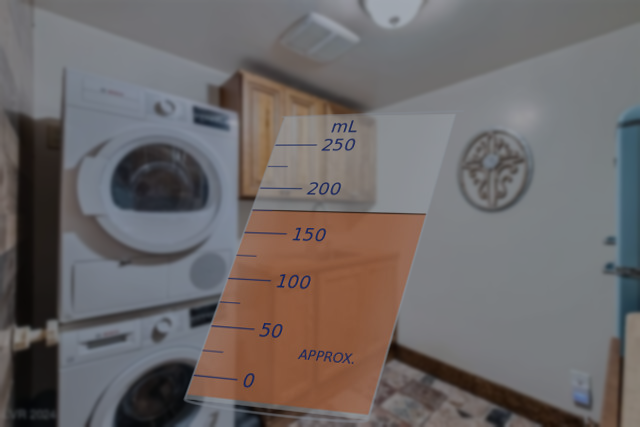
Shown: 175 mL
